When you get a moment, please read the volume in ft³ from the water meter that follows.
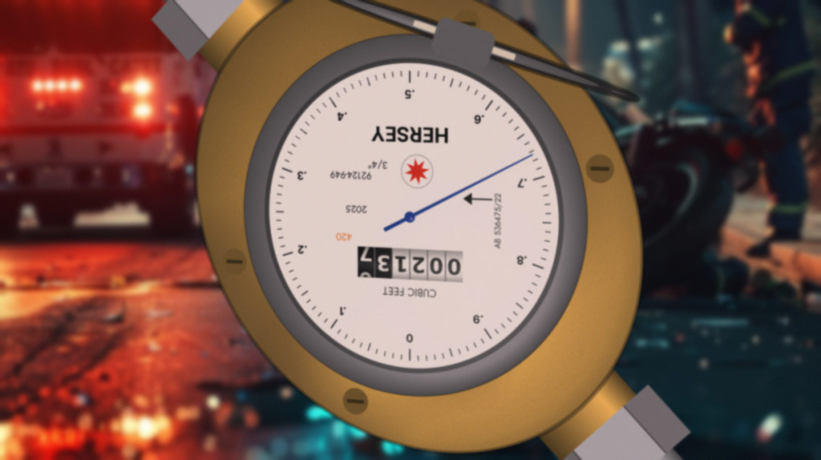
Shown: 2136.67 ft³
